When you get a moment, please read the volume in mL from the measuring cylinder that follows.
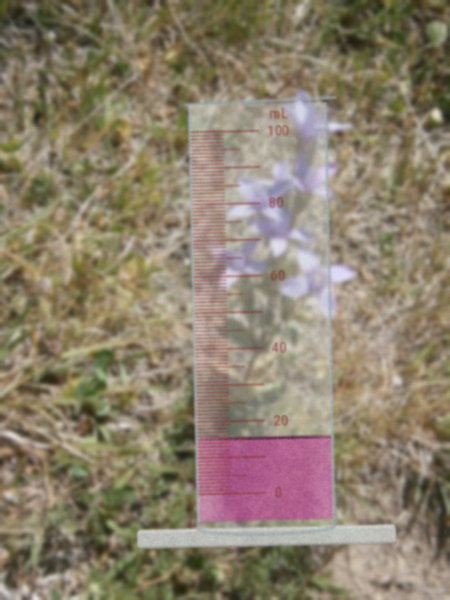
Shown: 15 mL
